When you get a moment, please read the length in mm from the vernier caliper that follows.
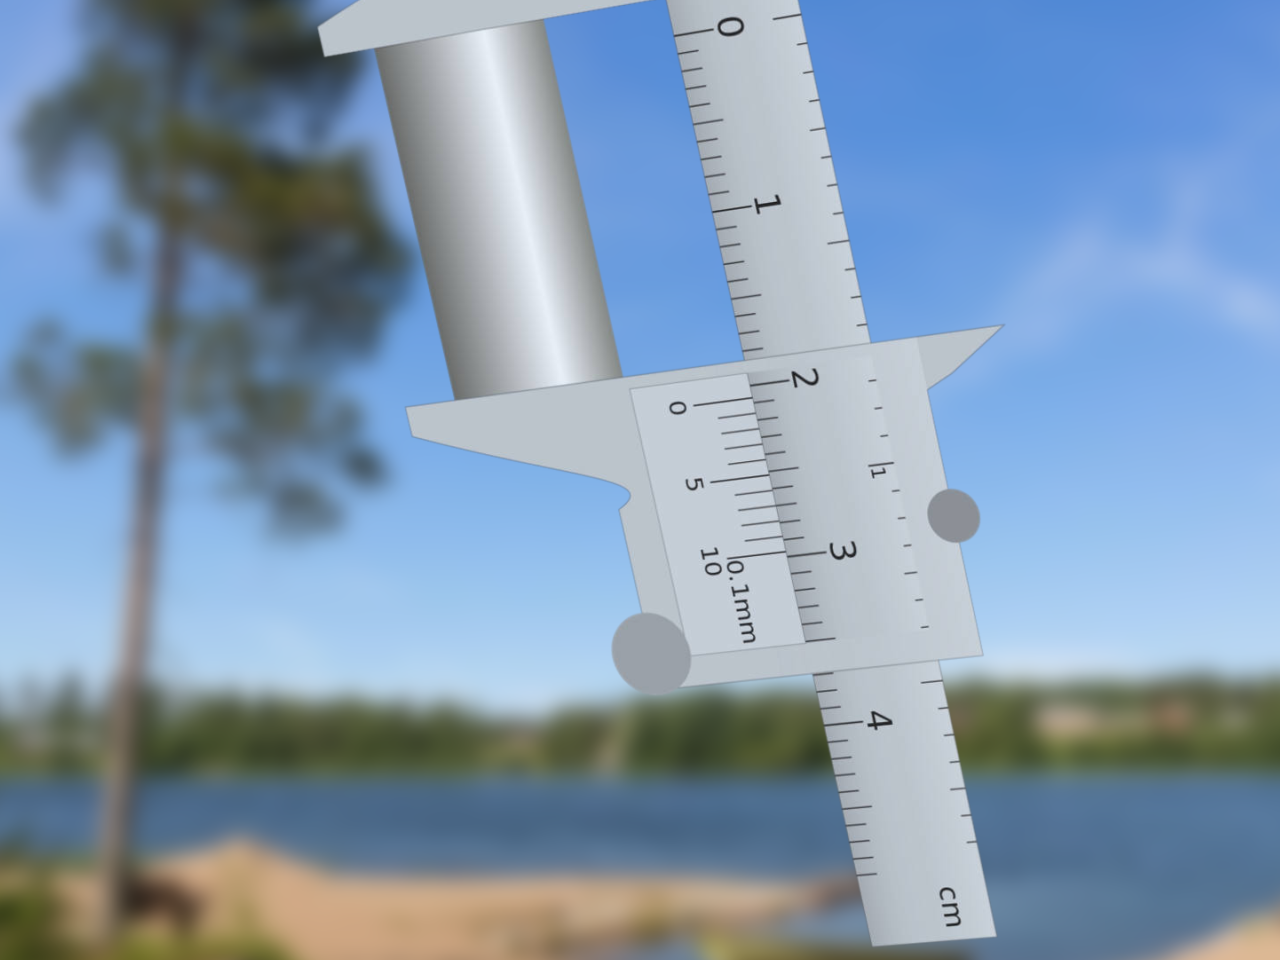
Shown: 20.7 mm
